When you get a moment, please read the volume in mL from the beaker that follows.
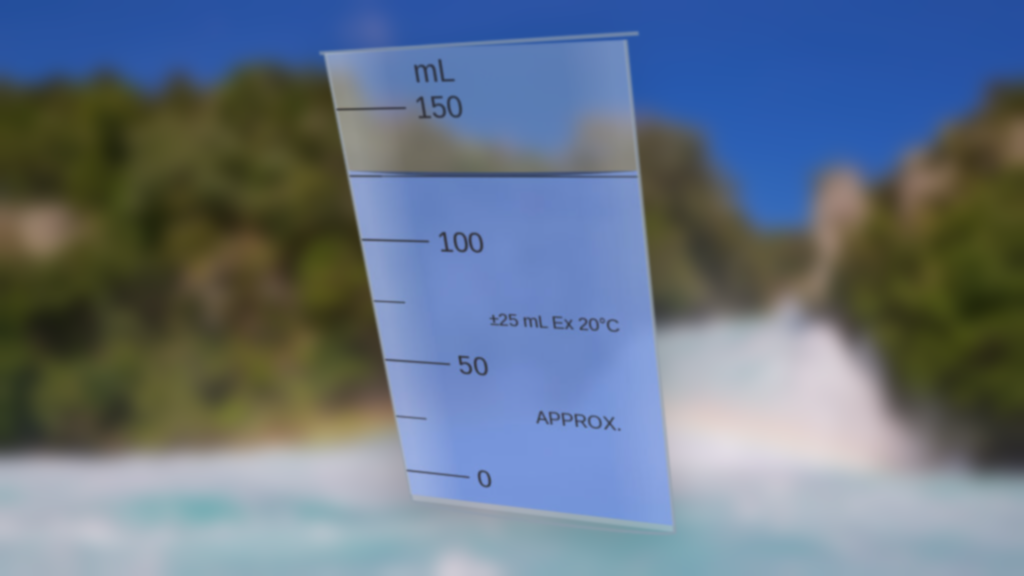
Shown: 125 mL
